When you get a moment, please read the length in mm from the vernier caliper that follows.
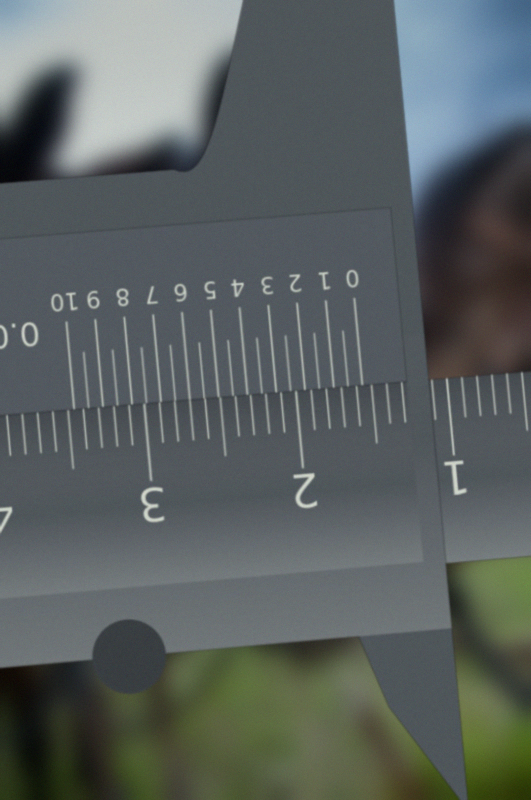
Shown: 15.6 mm
